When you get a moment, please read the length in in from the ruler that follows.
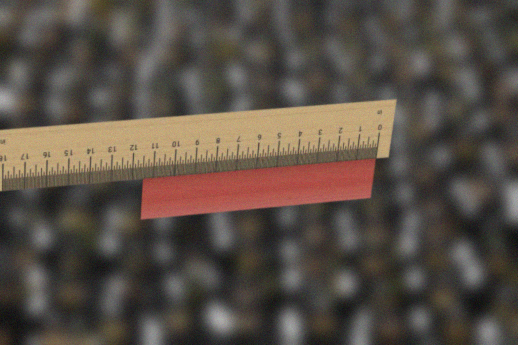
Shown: 11.5 in
